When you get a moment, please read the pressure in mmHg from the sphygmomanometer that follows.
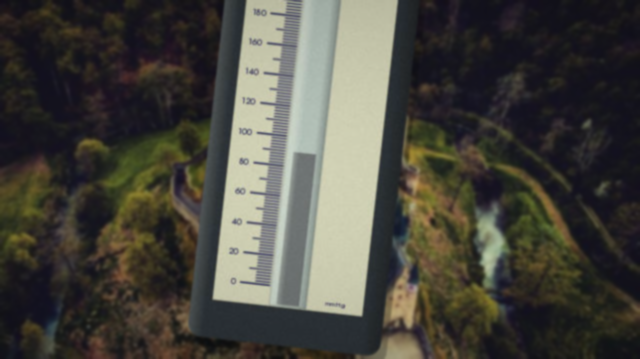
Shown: 90 mmHg
